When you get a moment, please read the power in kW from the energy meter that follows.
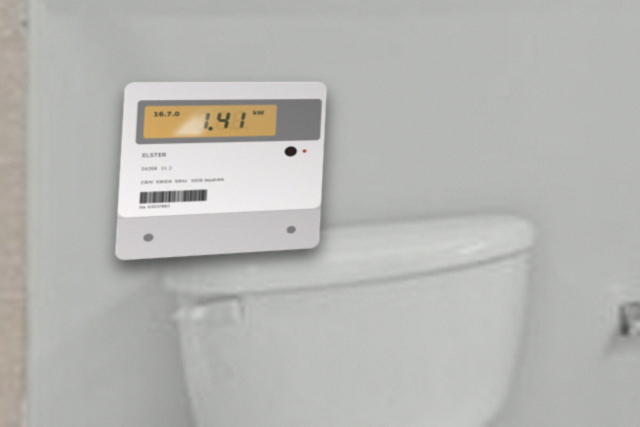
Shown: 1.41 kW
